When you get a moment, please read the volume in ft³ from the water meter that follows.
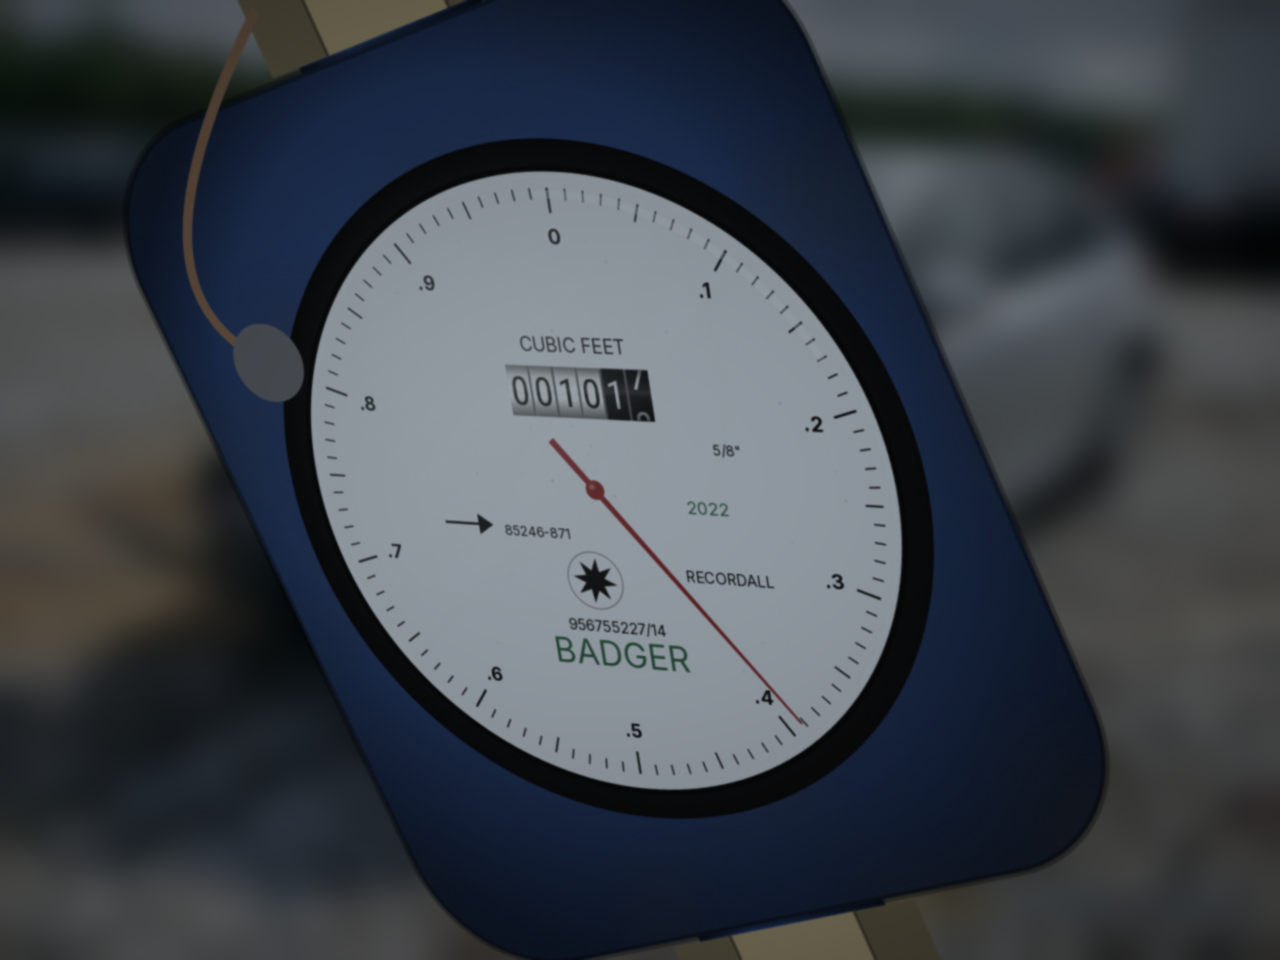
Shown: 1017.39 ft³
